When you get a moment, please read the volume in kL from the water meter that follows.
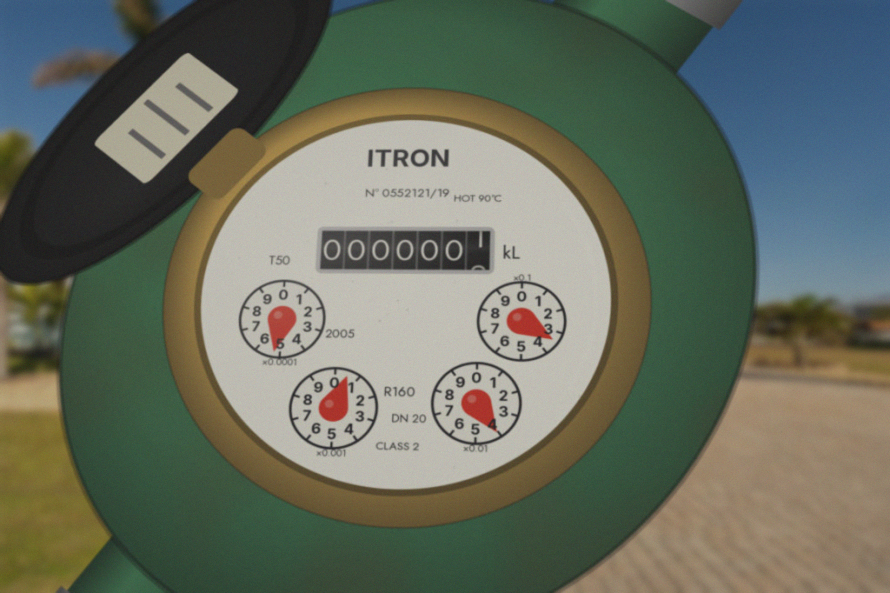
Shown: 1.3405 kL
